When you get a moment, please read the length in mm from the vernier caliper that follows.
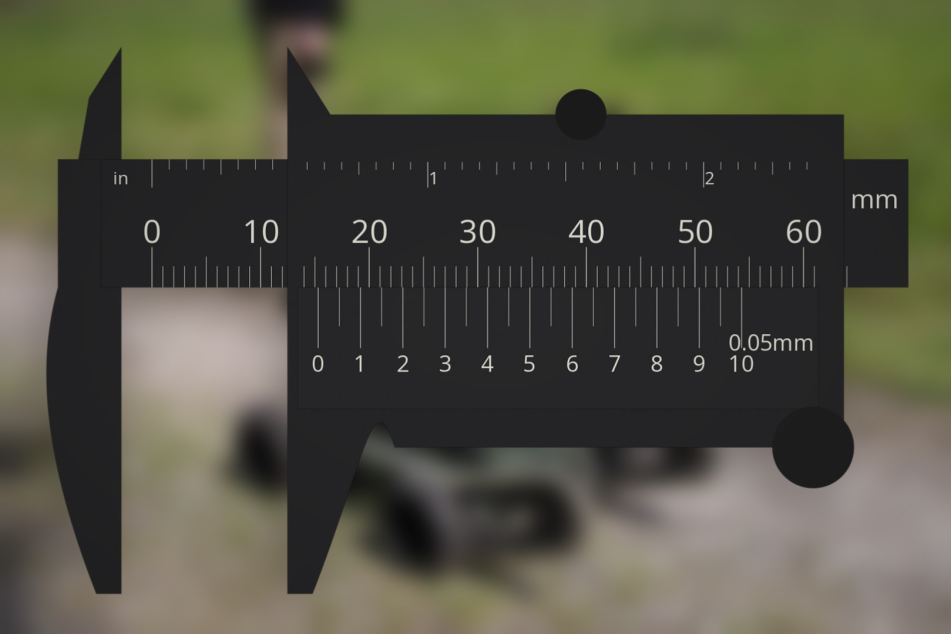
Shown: 15.3 mm
